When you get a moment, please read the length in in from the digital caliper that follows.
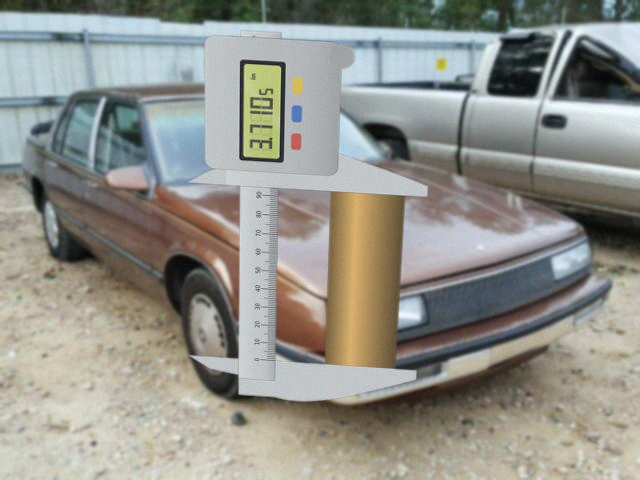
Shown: 3.7105 in
